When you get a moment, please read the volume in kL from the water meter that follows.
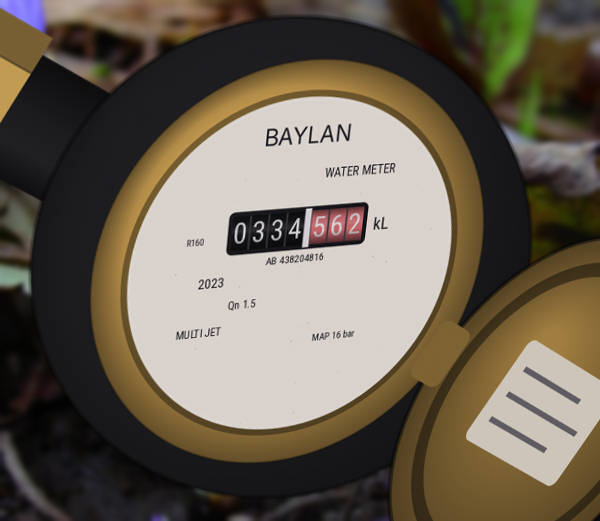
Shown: 334.562 kL
